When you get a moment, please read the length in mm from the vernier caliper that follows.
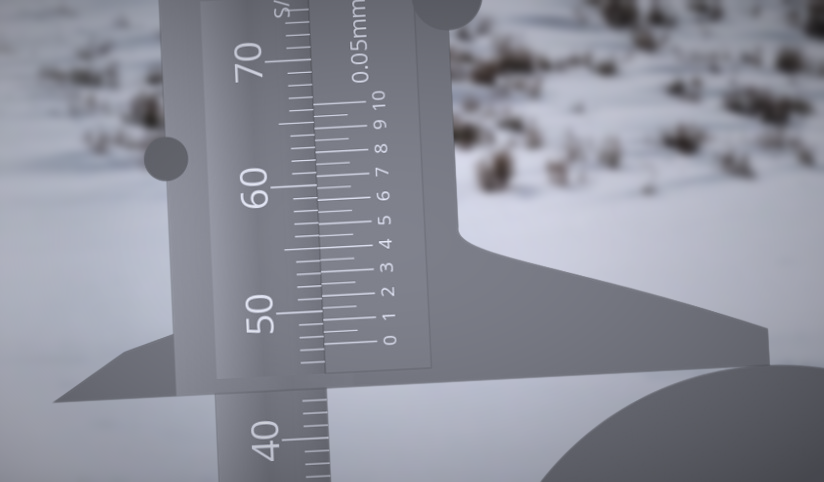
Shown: 47.4 mm
